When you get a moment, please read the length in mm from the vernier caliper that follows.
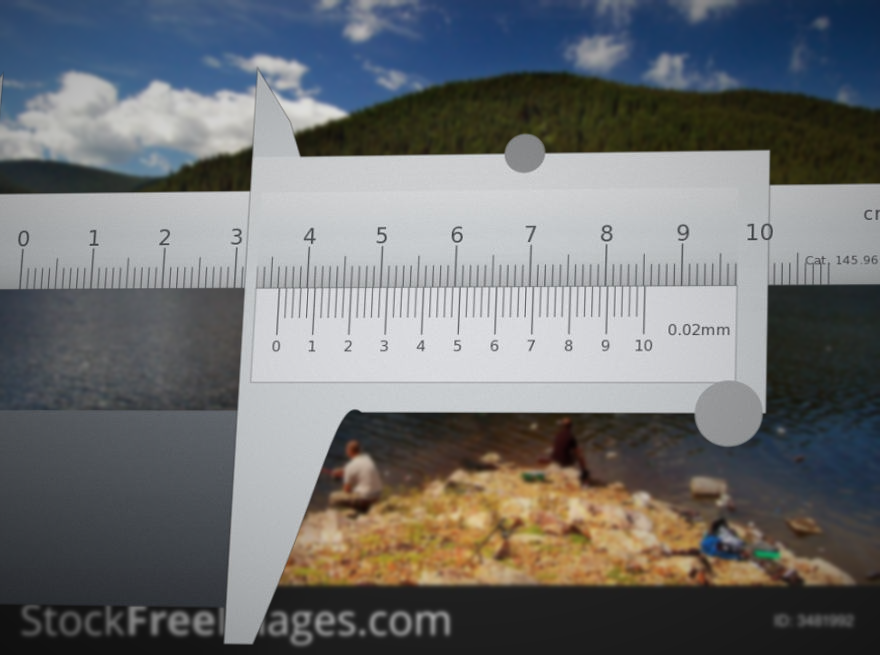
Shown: 36.2 mm
